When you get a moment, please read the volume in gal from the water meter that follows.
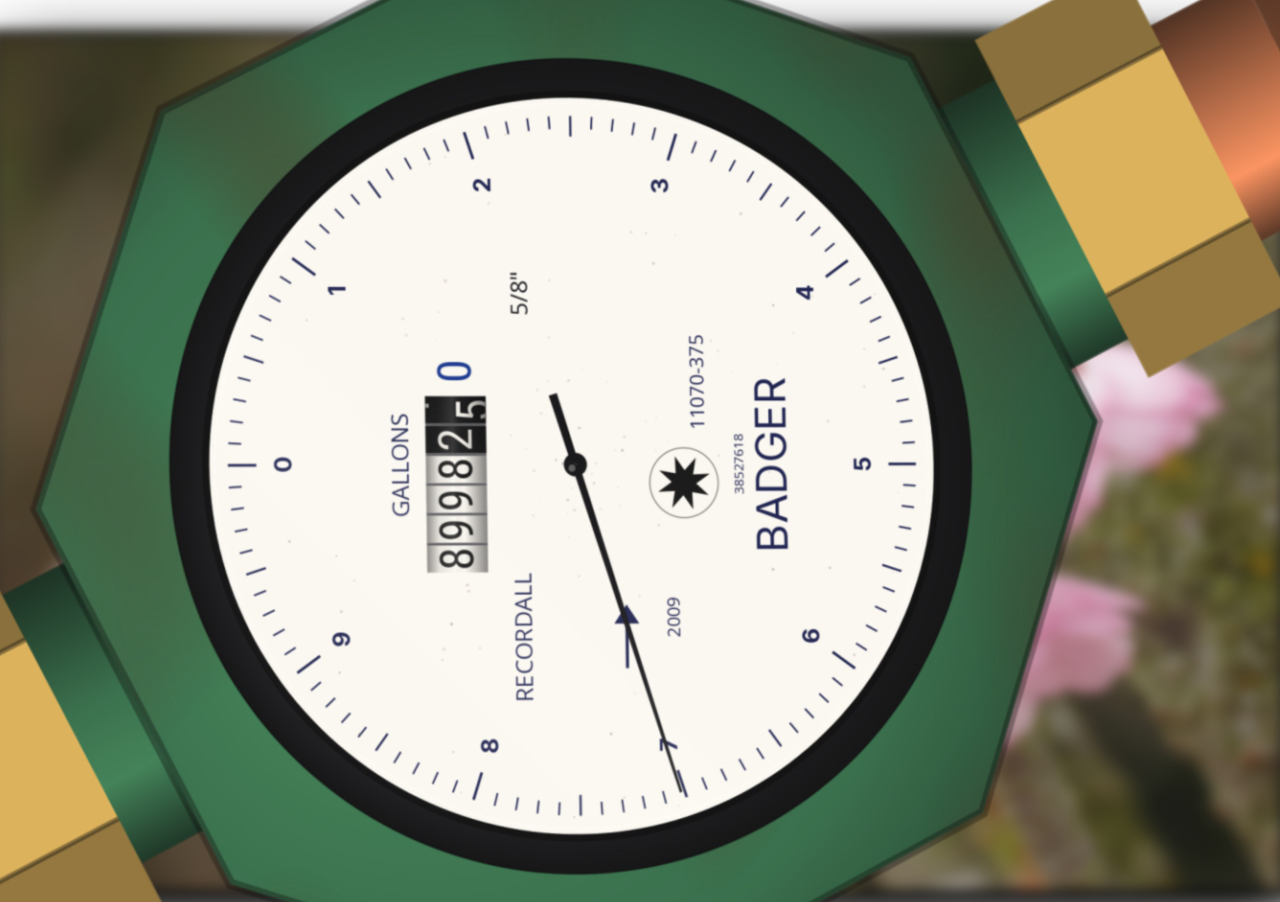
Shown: 8998247.0 gal
